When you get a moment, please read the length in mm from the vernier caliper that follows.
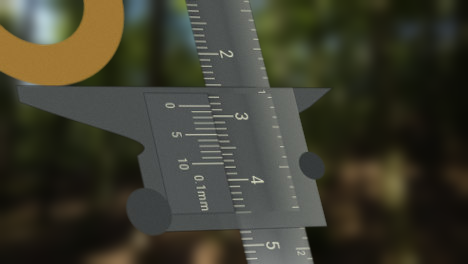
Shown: 28.4 mm
